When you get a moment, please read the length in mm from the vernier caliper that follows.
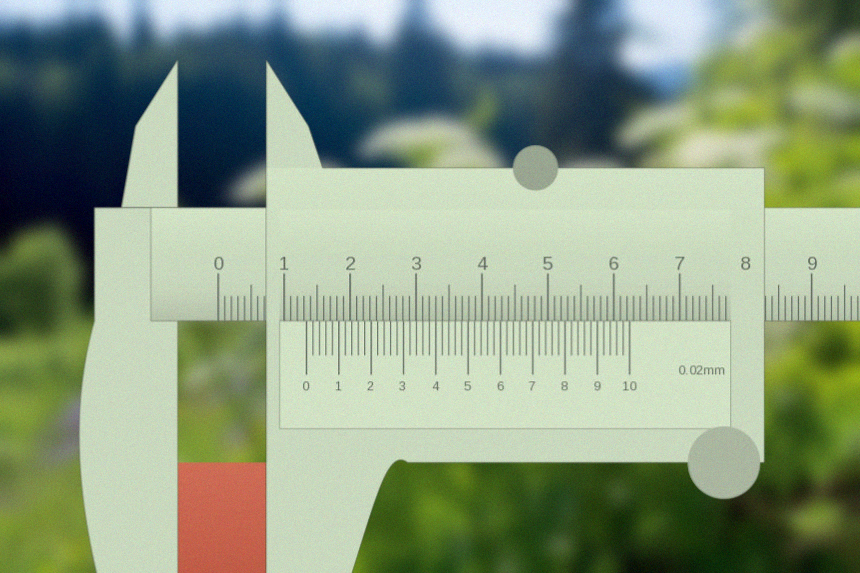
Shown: 13.4 mm
